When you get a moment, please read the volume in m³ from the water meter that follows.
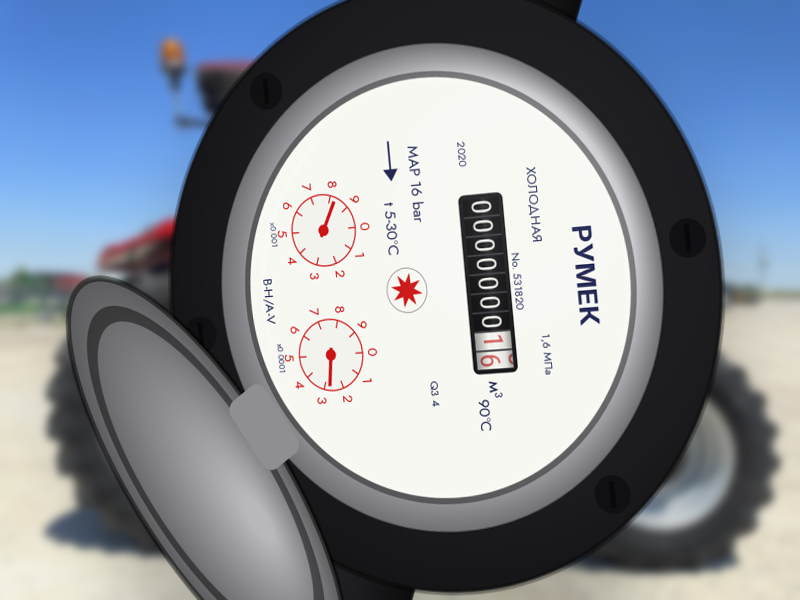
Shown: 0.1582 m³
